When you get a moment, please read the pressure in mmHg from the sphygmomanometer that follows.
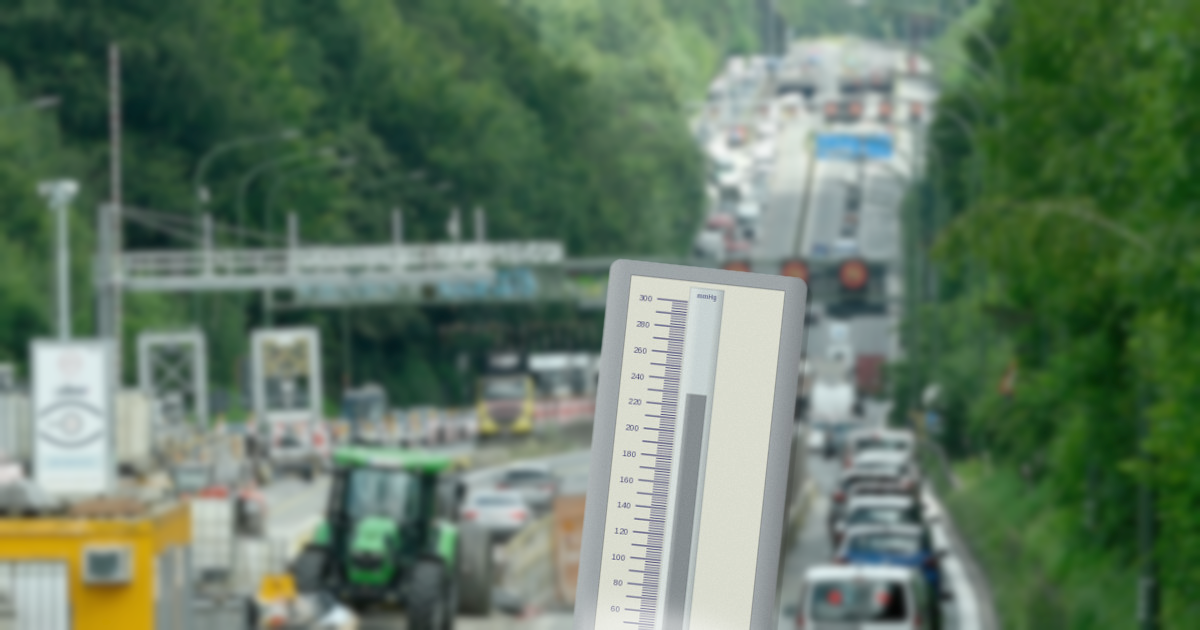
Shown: 230 mmHg
